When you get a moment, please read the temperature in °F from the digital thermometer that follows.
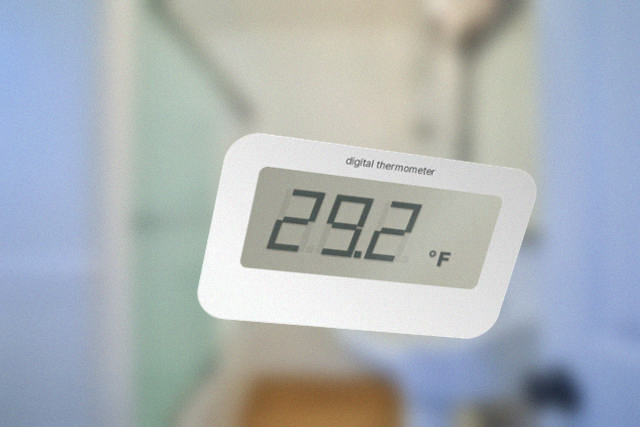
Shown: 29.2 °F
